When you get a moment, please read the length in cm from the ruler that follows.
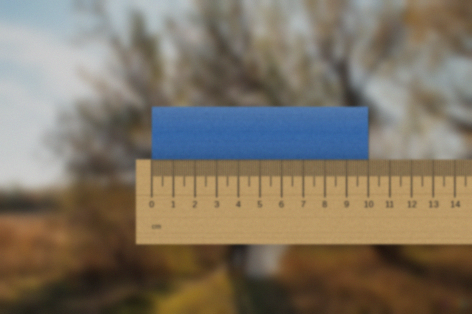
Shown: 10 cm
